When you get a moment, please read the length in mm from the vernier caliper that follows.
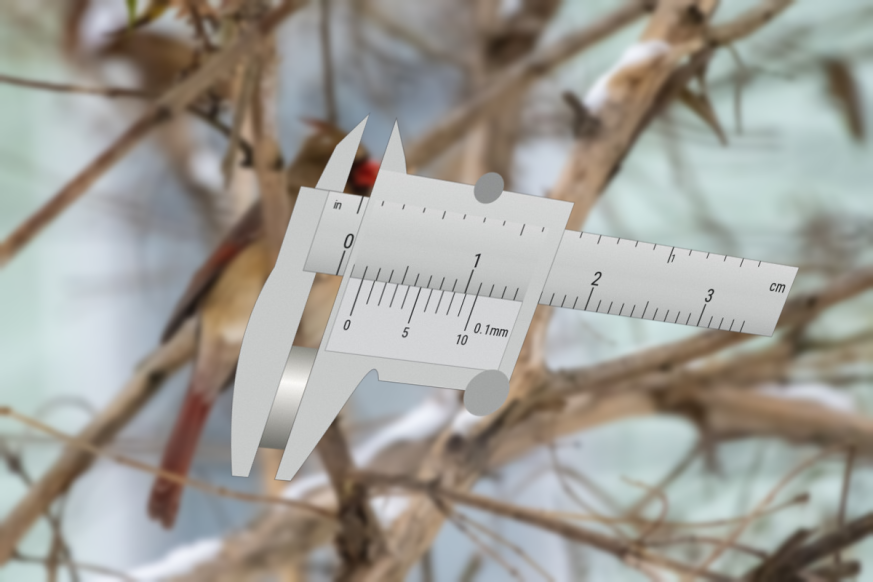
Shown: 2.0 mm
